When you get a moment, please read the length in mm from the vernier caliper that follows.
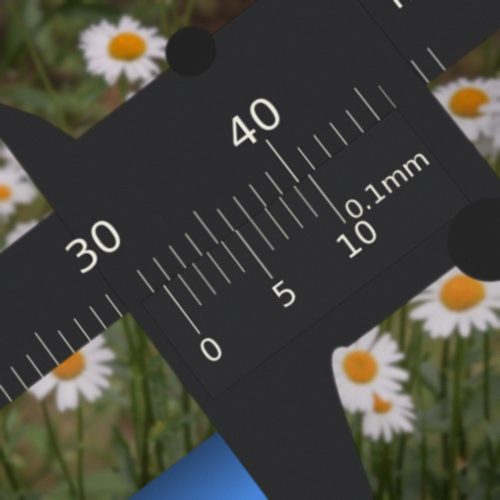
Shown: 31.6 mm
